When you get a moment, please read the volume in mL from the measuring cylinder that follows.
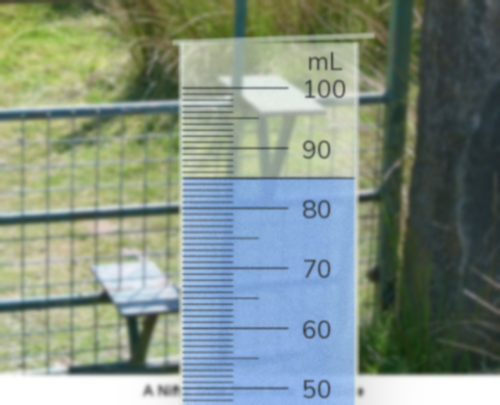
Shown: 85 mL
